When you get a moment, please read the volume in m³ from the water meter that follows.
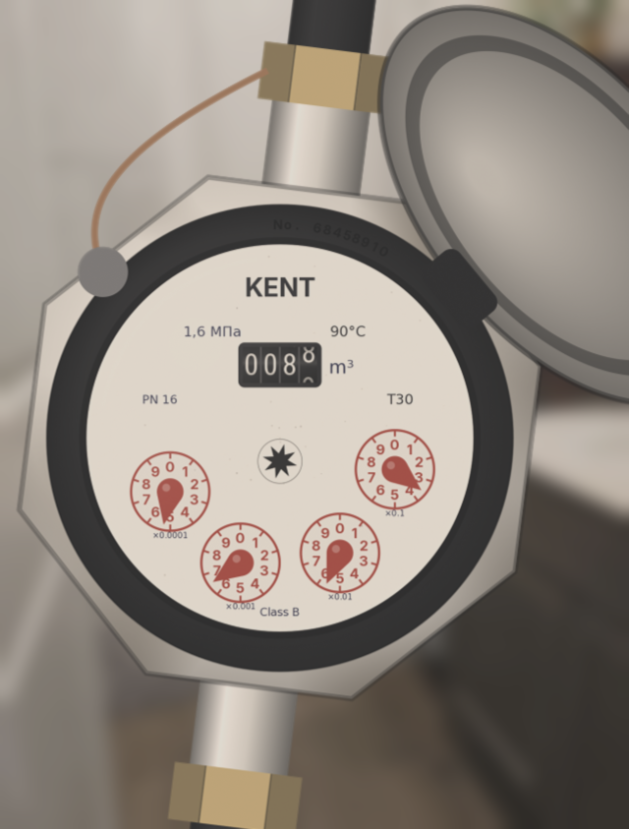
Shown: 88.3565 m³
